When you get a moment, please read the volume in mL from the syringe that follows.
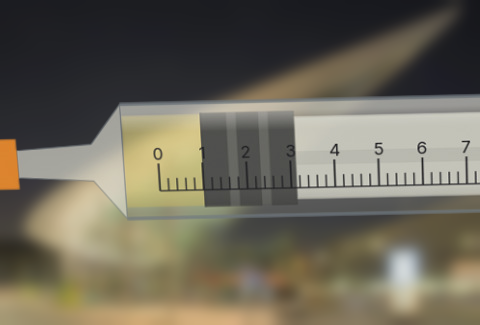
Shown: 1 mL
